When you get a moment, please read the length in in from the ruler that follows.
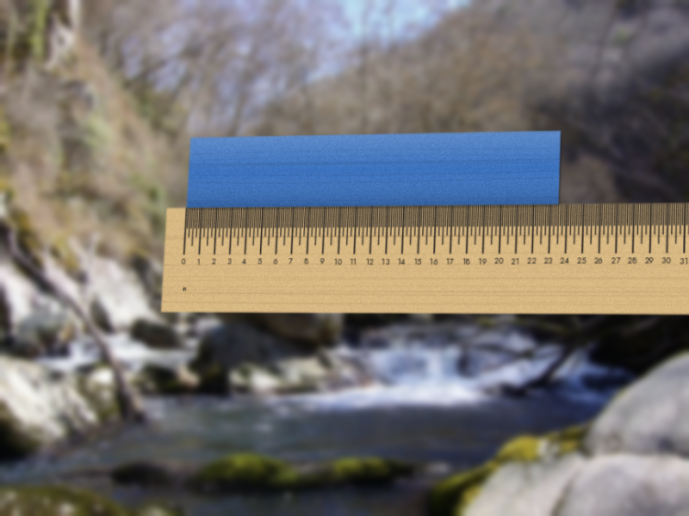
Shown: 23.5 in
